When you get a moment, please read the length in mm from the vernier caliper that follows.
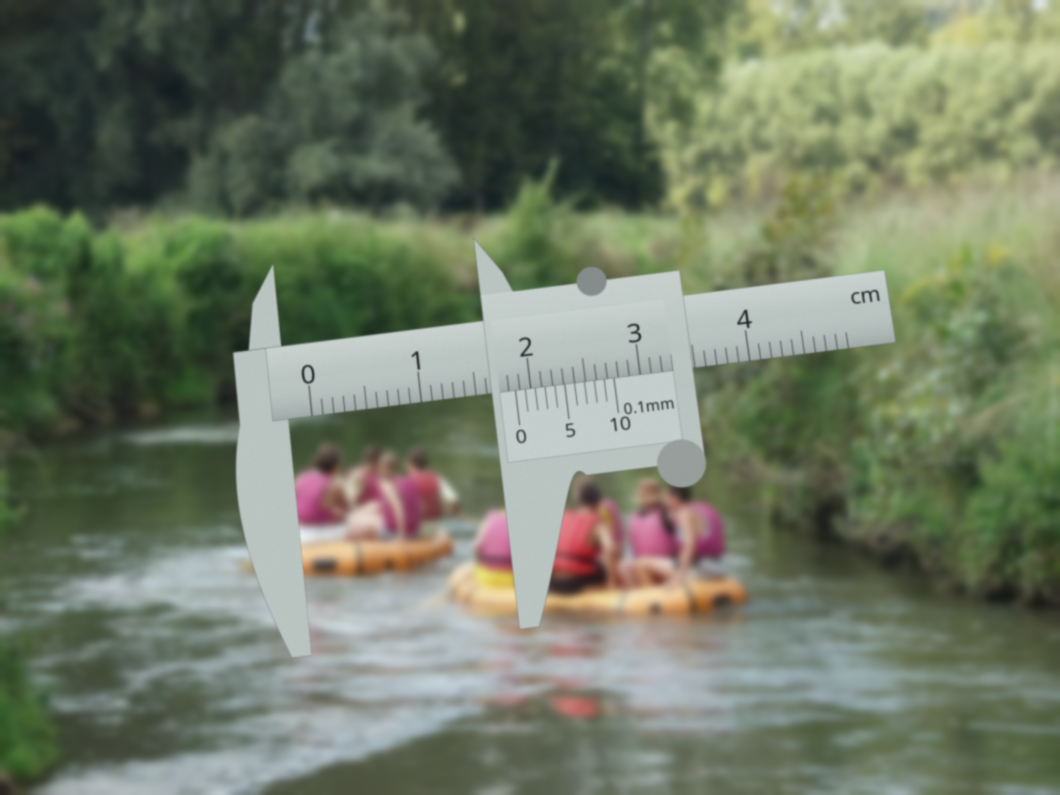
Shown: 18.6 mm
